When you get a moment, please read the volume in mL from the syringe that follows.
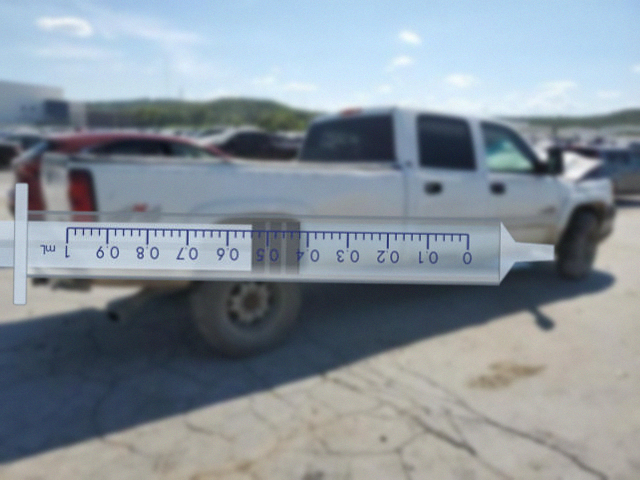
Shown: 0.42 mL
